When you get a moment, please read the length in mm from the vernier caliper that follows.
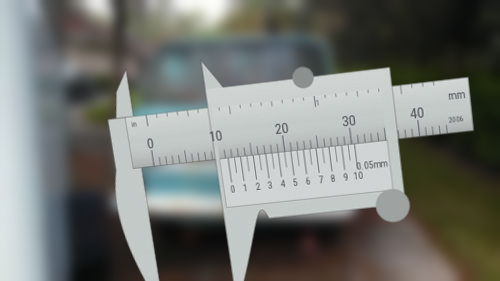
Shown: 11.4 mm
